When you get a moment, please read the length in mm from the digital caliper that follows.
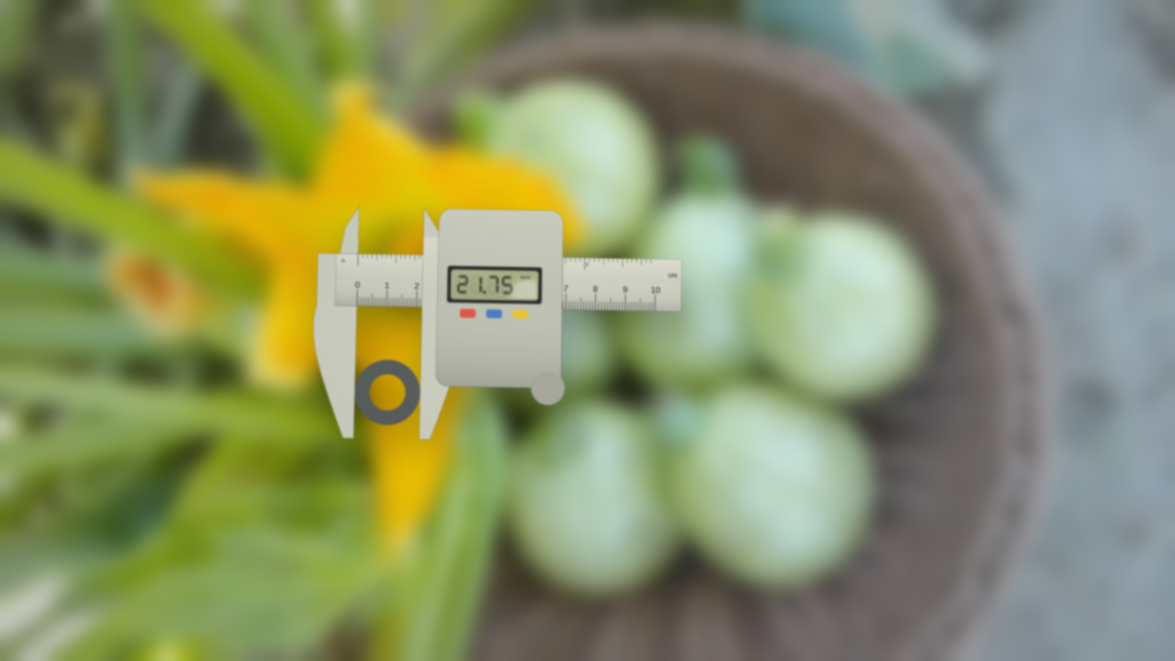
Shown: 21.75 mm
